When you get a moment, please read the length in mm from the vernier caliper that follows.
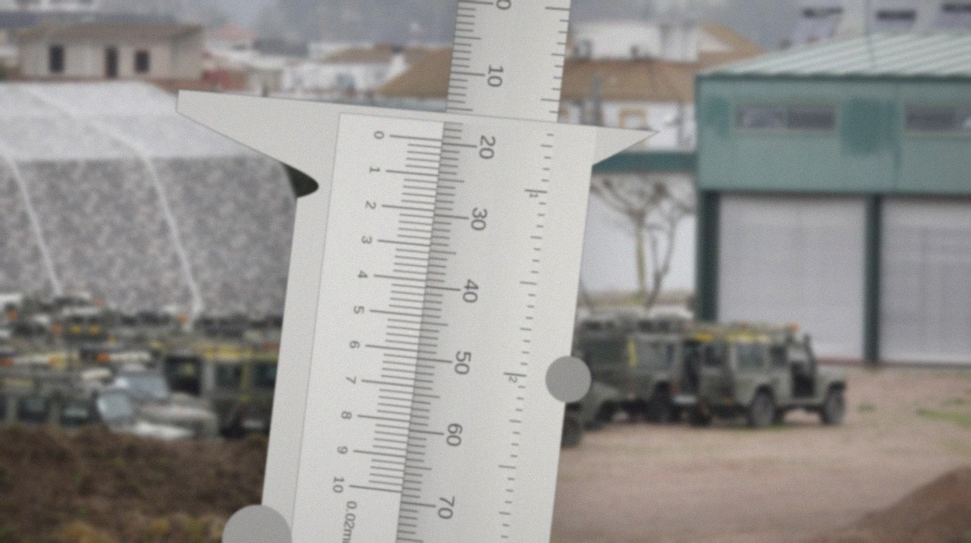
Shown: 19.6 mm
